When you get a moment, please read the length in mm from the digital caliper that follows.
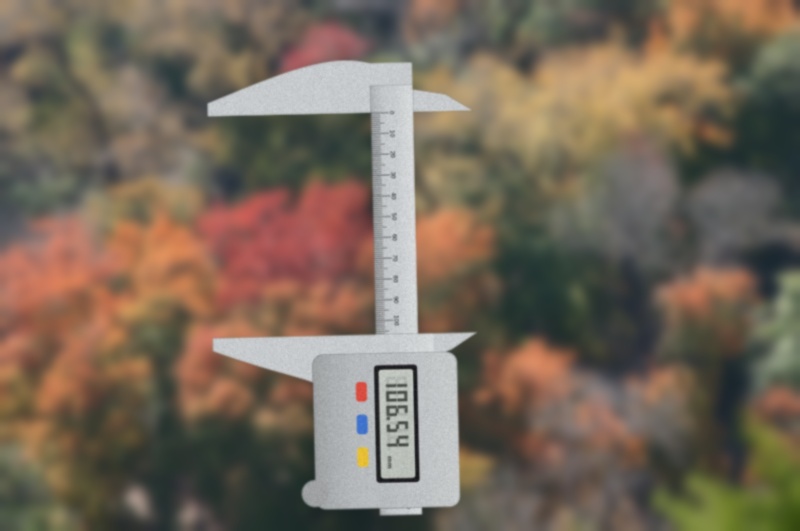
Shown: 106.54 mm
